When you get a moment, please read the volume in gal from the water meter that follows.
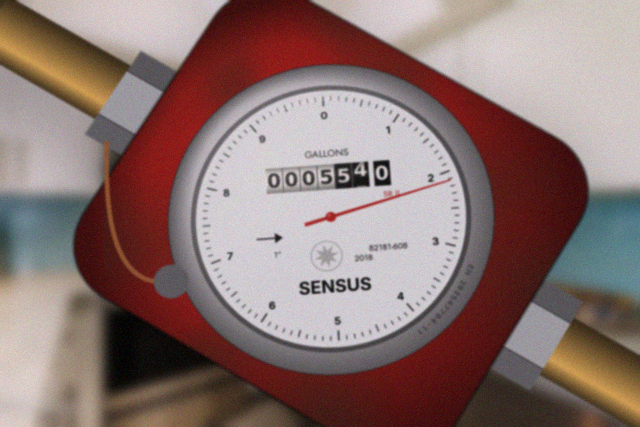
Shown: 5542.1 gal
